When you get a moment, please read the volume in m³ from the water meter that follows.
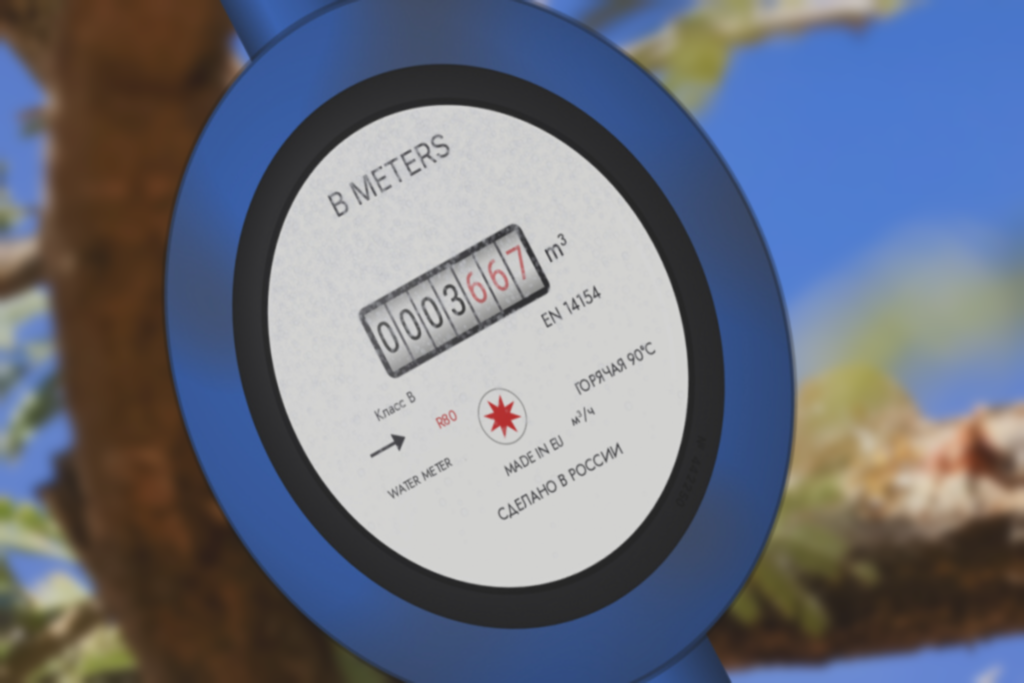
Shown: 3.667 m³
